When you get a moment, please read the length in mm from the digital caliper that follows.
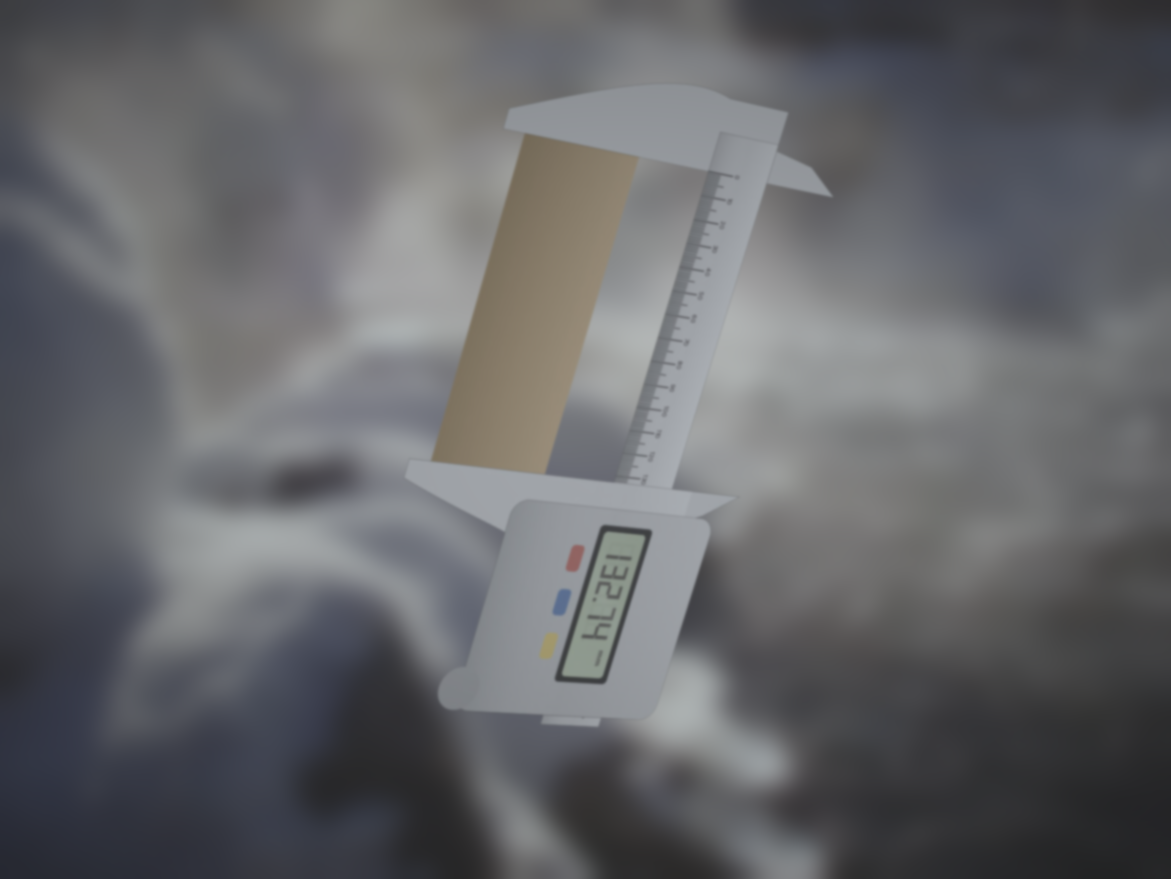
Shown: 132.74 mm
